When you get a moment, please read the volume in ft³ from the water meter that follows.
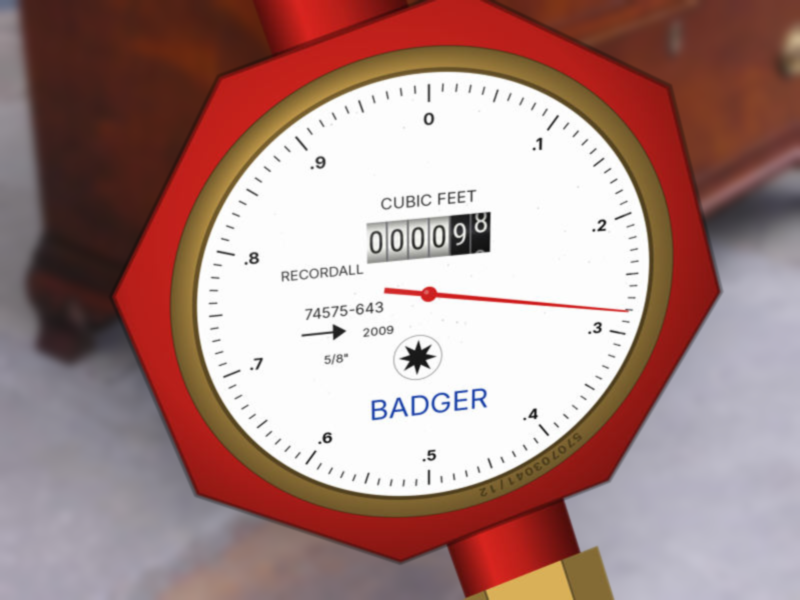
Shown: 98.28 ft³
